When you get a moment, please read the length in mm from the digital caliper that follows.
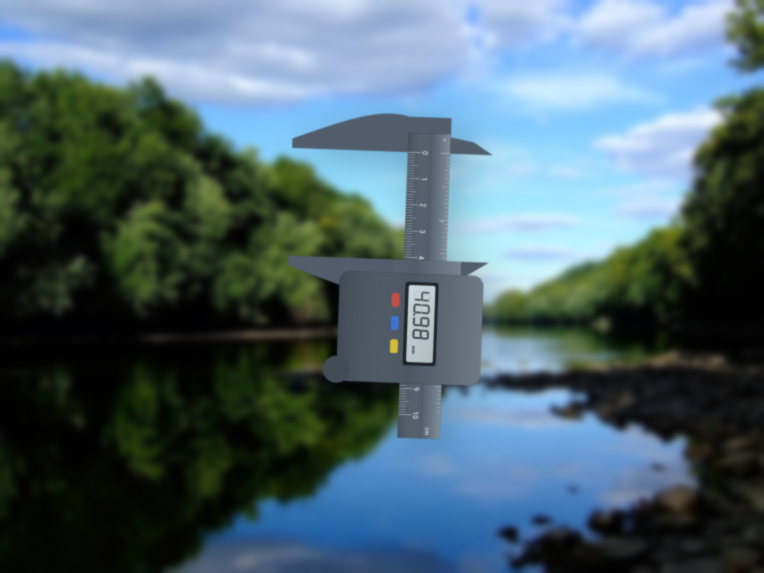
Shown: 40.98 mm
